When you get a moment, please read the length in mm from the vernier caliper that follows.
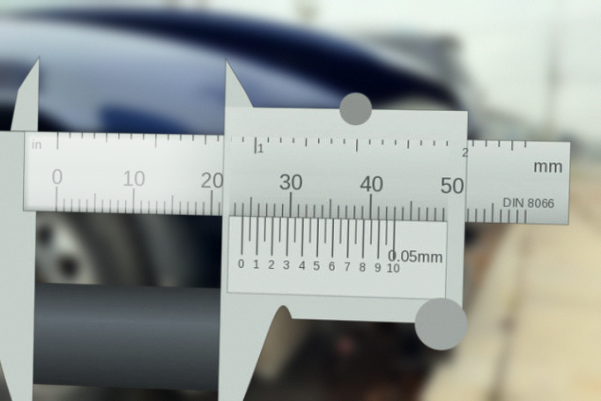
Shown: 24.0 mm
